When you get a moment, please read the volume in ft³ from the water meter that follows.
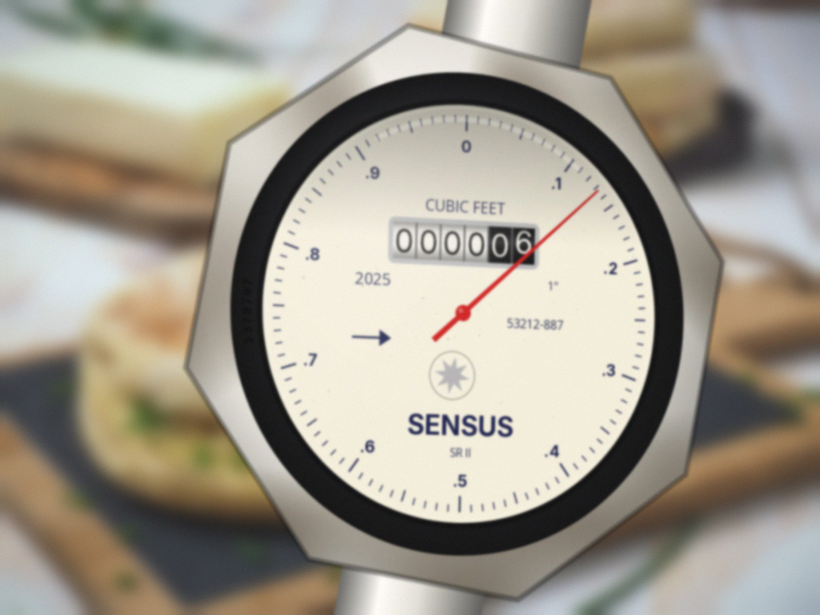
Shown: 6.13 ft³
